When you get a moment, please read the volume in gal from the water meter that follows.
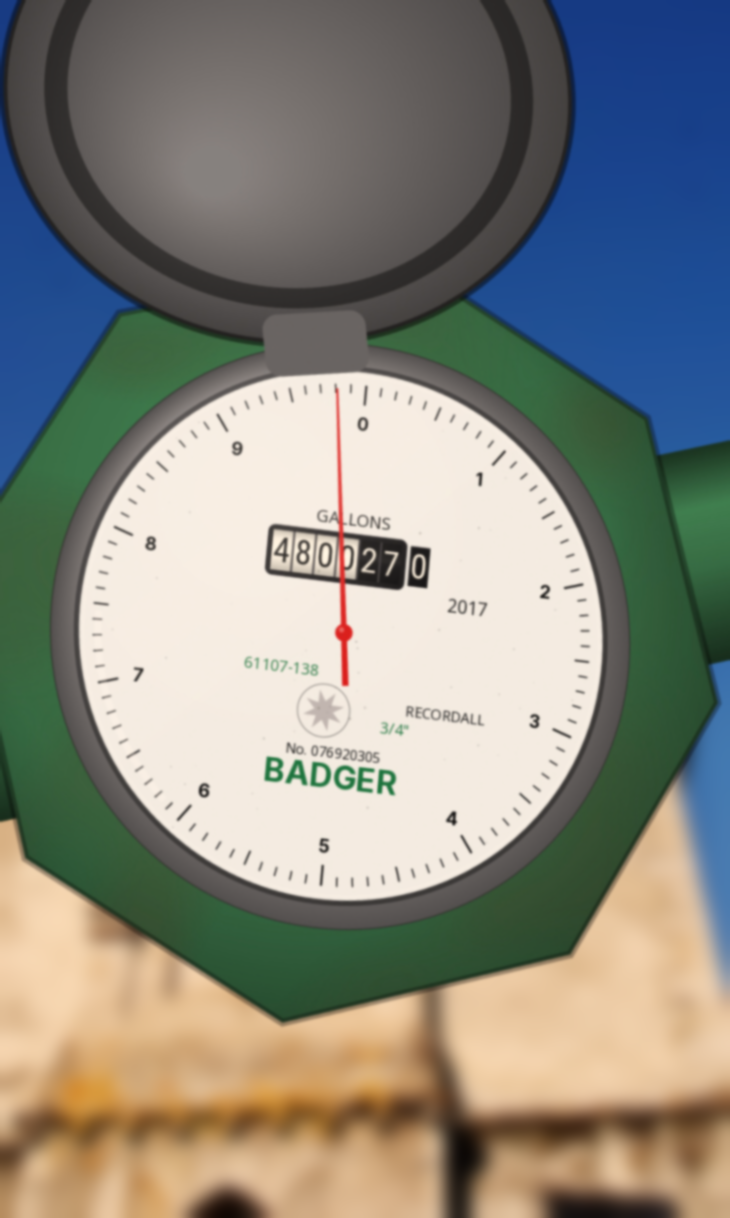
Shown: 4800269.8 gal
